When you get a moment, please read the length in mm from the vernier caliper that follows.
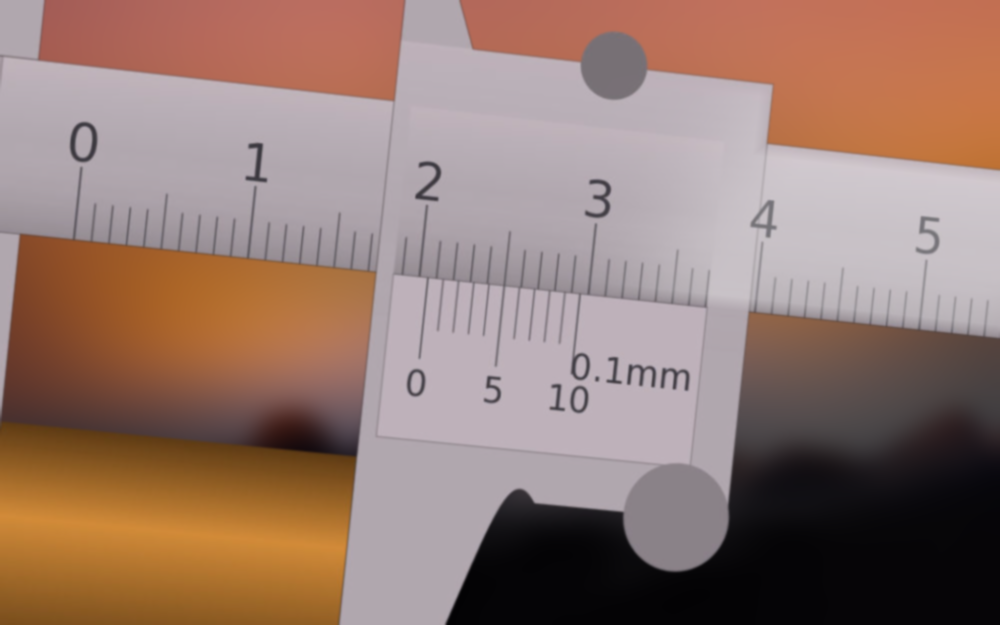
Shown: 20.5 mm
